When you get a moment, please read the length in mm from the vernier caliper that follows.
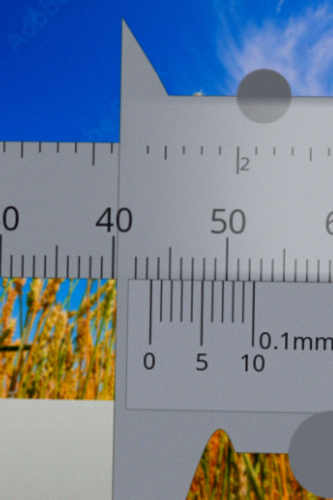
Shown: 43.4 mm
